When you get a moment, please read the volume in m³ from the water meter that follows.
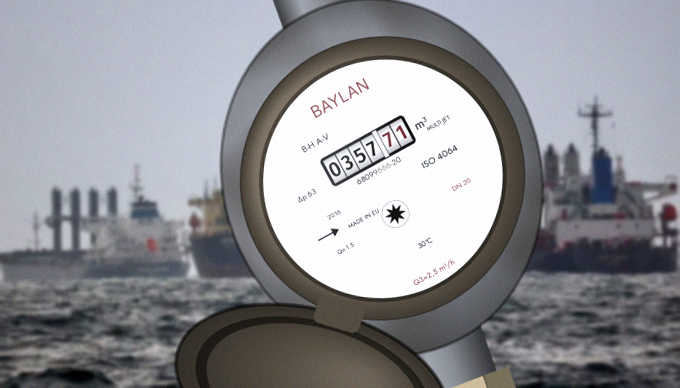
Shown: 357.71 m³
